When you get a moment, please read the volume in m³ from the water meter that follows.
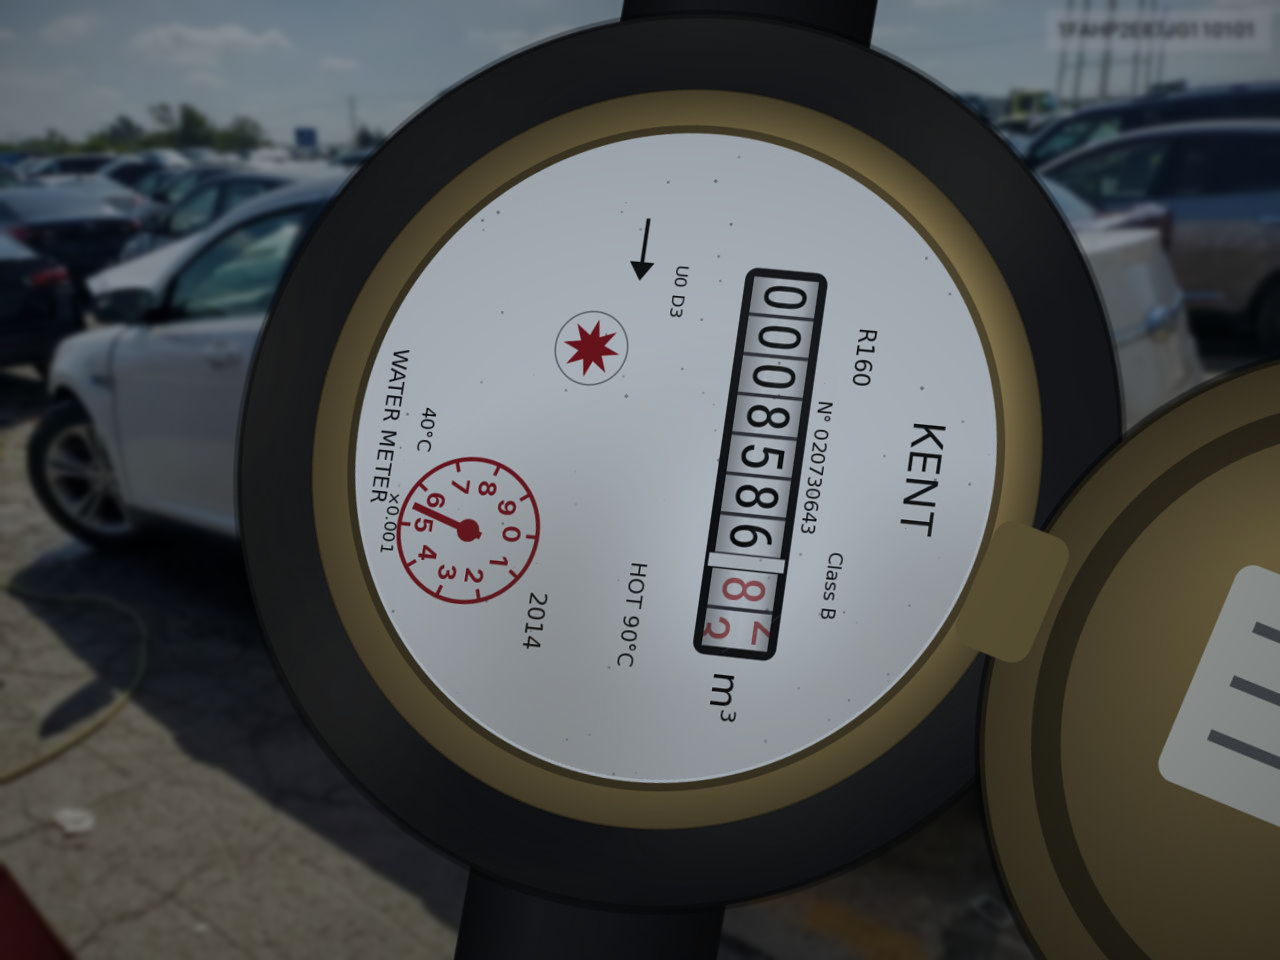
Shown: 8586.825 m³
